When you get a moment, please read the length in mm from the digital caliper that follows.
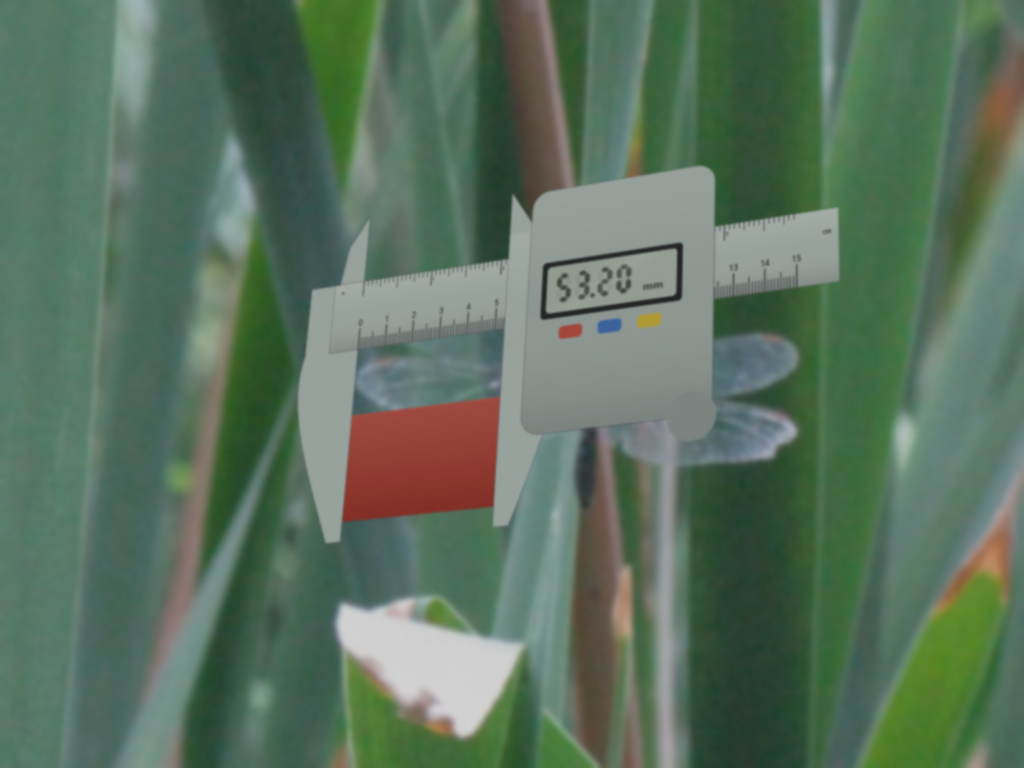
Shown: 53.20 mm
